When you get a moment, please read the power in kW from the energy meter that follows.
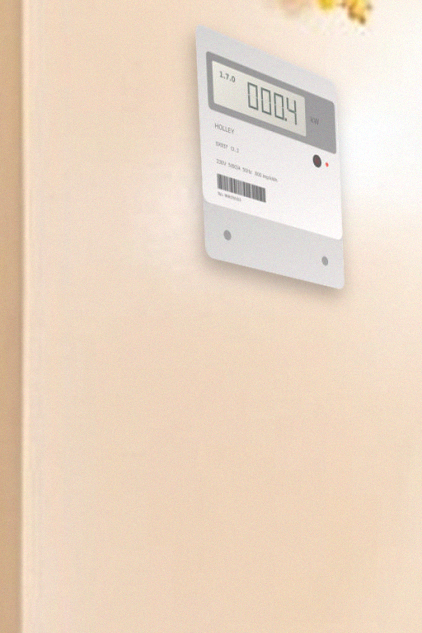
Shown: 0.4 kW
